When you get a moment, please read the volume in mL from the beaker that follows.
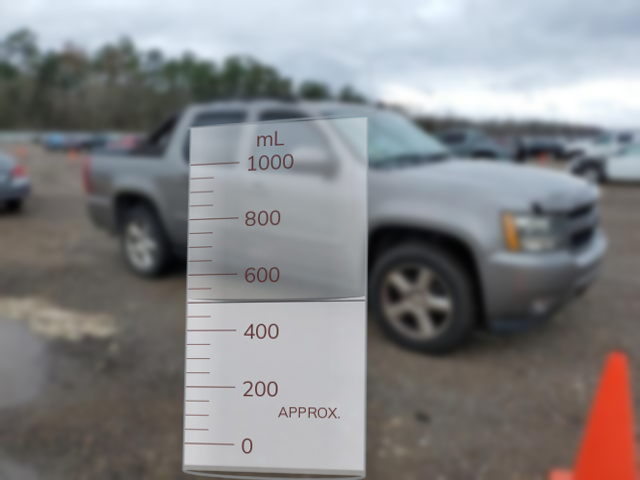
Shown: 500 mL
